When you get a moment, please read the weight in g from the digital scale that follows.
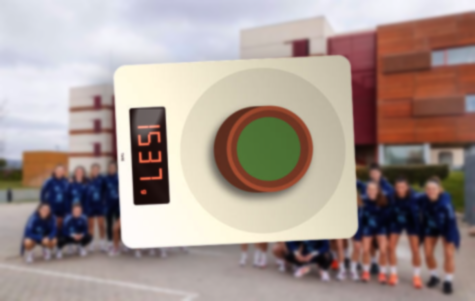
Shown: 1537 g
